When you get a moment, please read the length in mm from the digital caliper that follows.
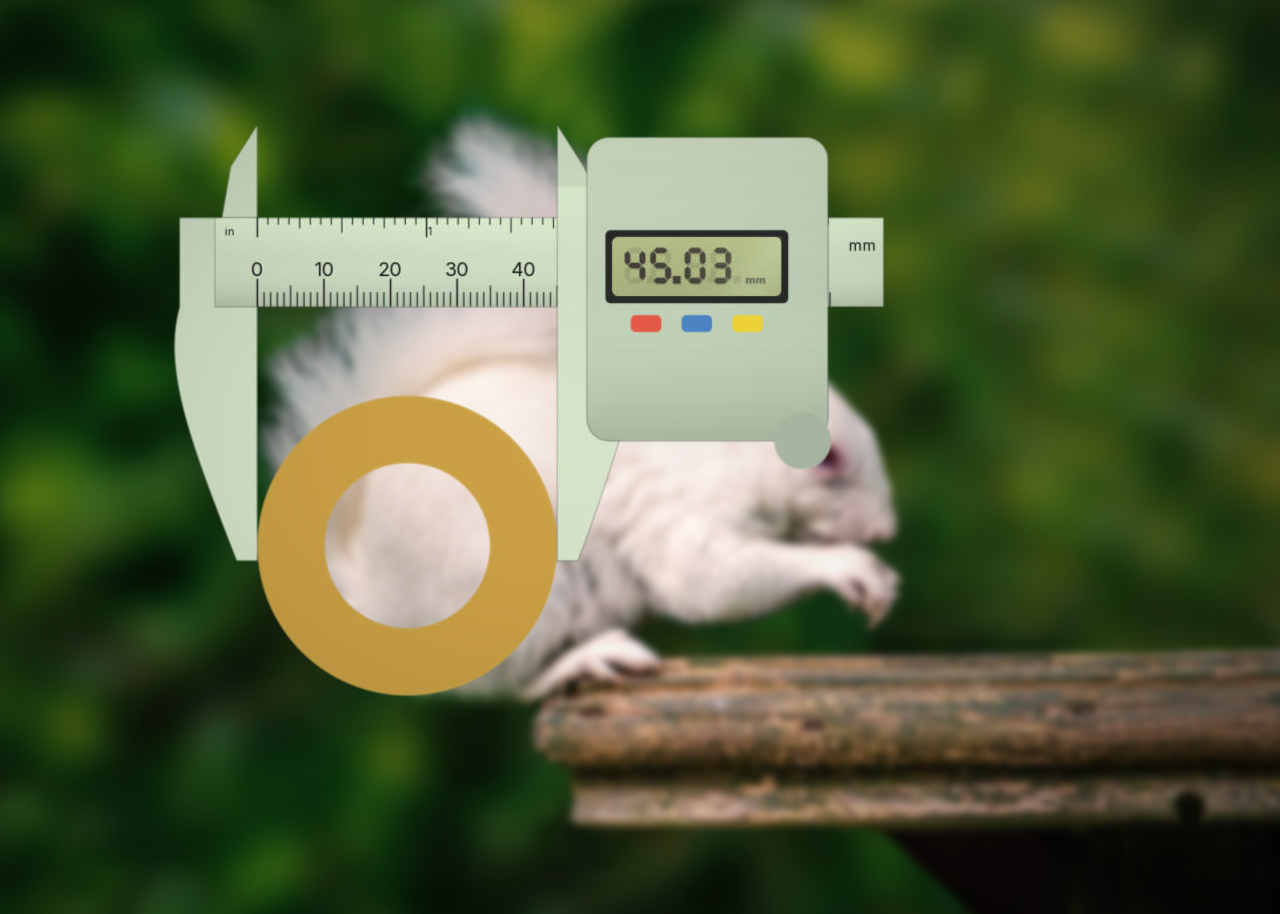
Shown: 45.03 mm
